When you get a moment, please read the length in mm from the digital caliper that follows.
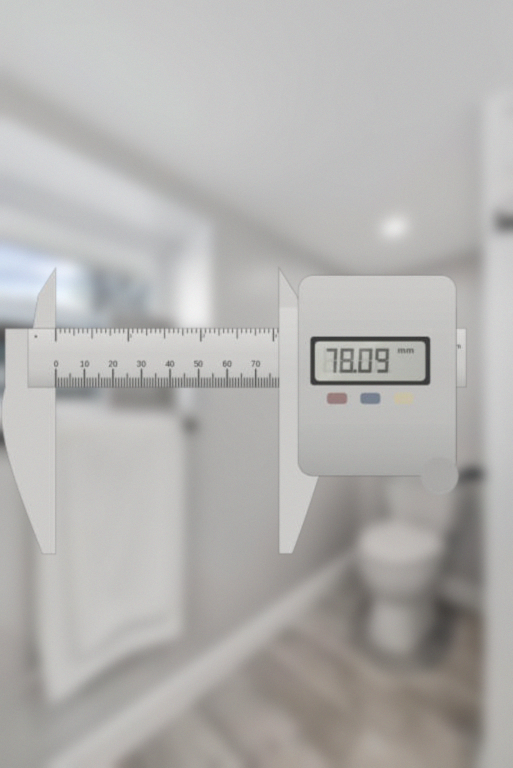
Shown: 78.09 mm
